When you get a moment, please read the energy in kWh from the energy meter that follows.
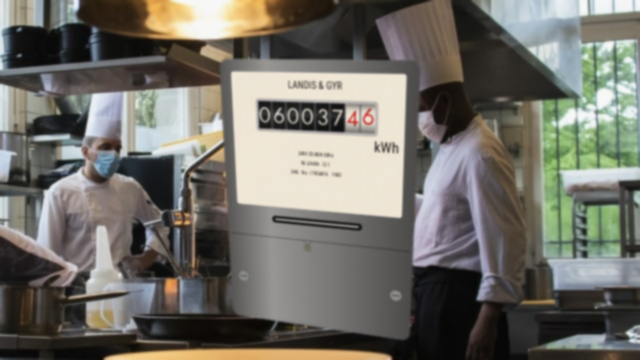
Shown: 60037.46 kWh
